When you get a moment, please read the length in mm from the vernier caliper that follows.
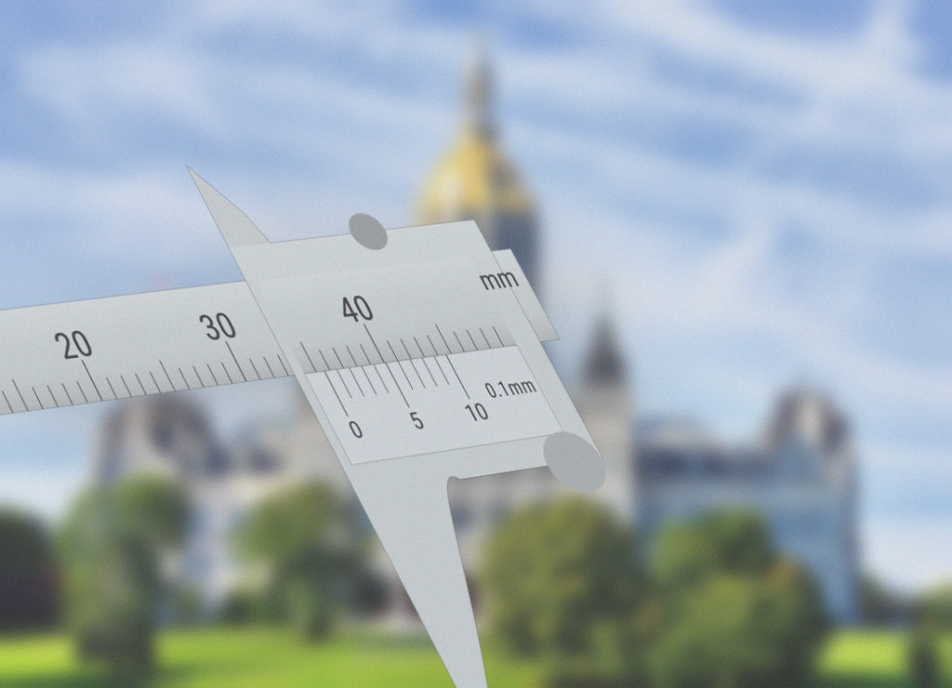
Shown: 35.6 mm
